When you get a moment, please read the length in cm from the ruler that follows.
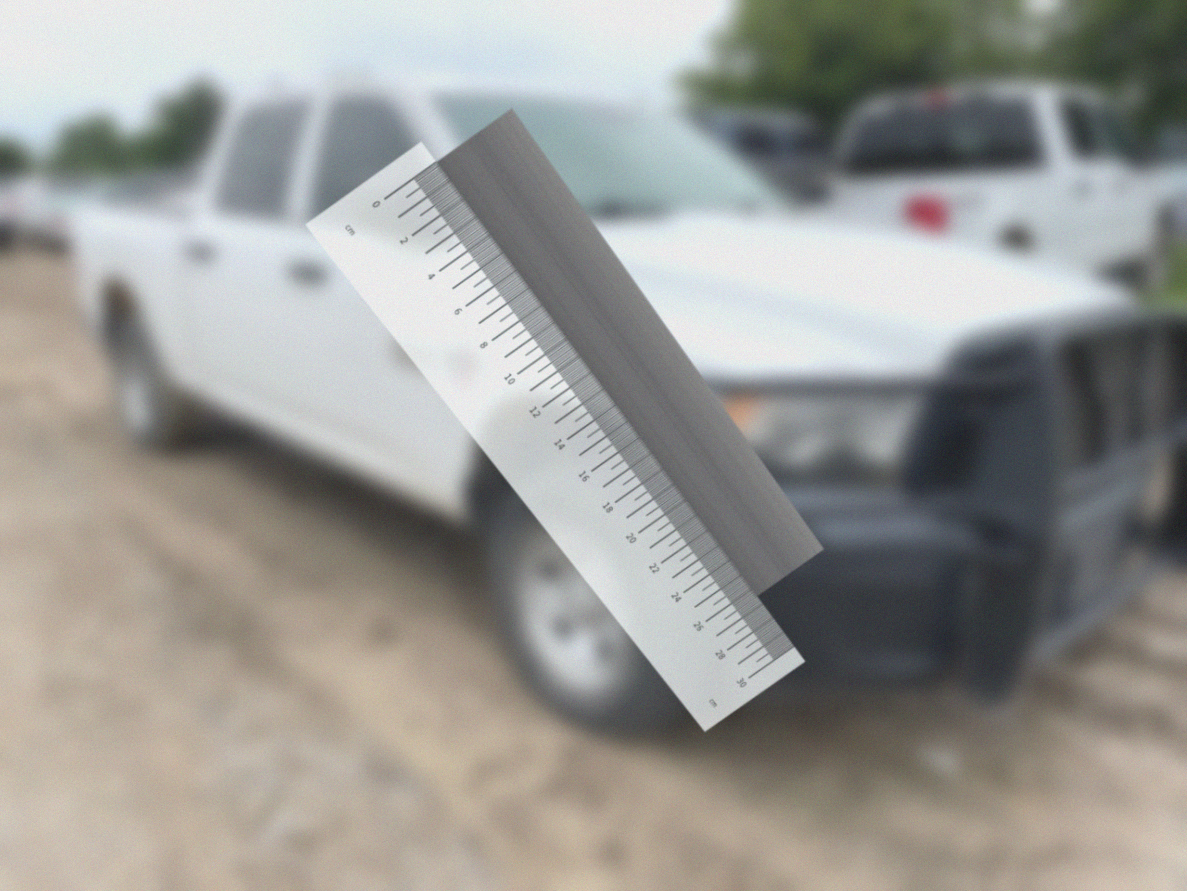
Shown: 26.5 cm
